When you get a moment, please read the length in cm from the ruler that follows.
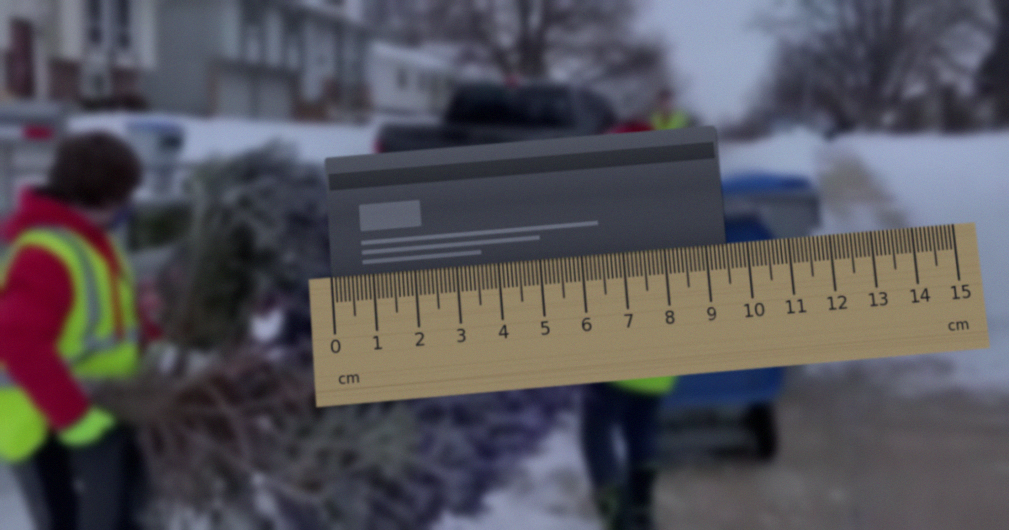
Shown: 9.5 cm
